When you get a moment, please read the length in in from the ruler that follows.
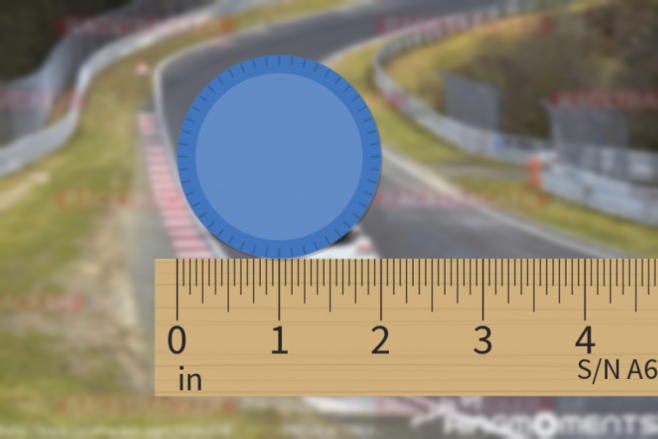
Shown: 2 in
